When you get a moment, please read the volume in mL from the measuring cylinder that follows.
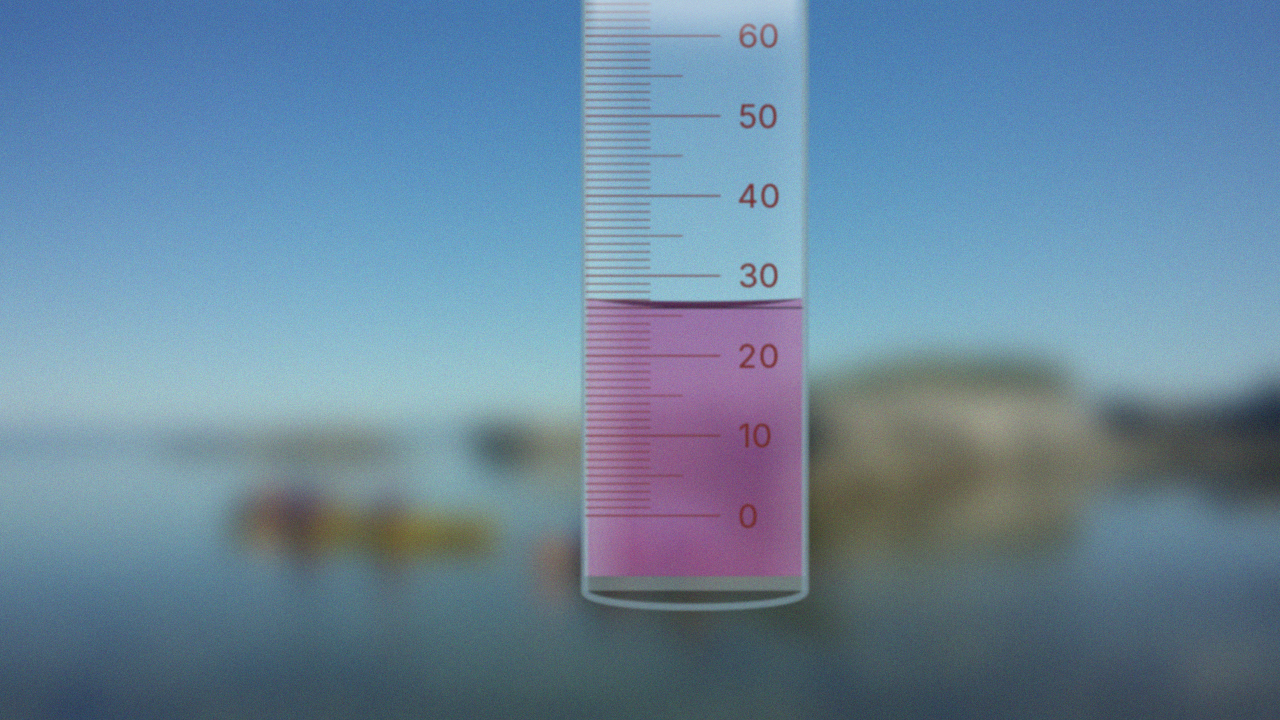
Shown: 26 mL
